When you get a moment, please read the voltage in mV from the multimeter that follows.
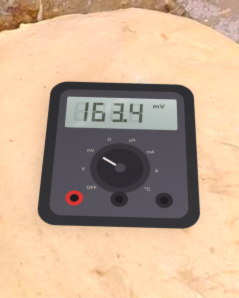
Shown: 163.4 mV
